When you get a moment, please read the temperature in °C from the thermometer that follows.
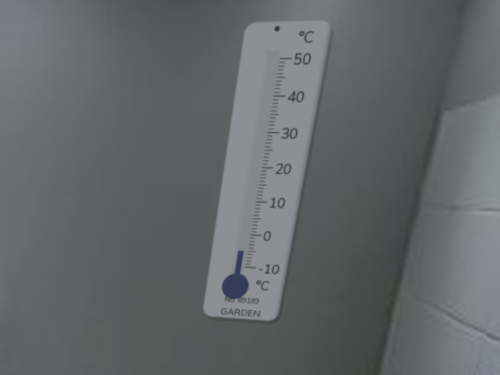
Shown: -5 °C
